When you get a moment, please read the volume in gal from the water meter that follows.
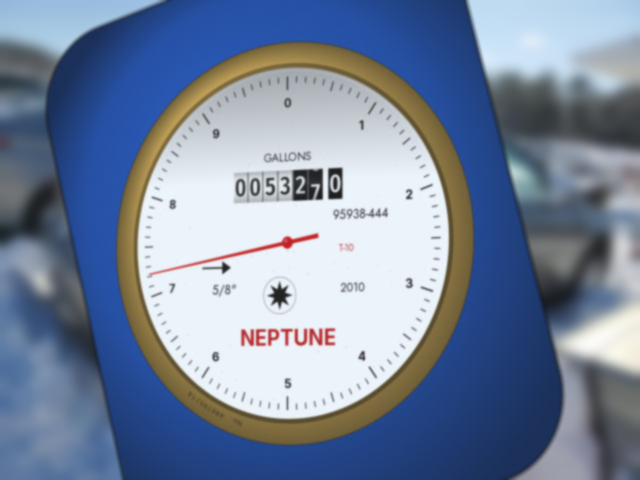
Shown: 53267.2 gal
